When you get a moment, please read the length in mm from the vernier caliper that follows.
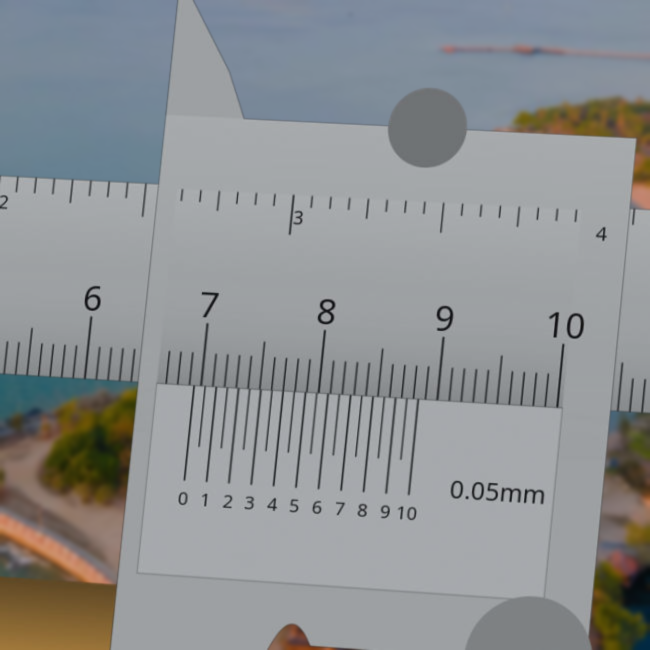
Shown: 69.4 mm
